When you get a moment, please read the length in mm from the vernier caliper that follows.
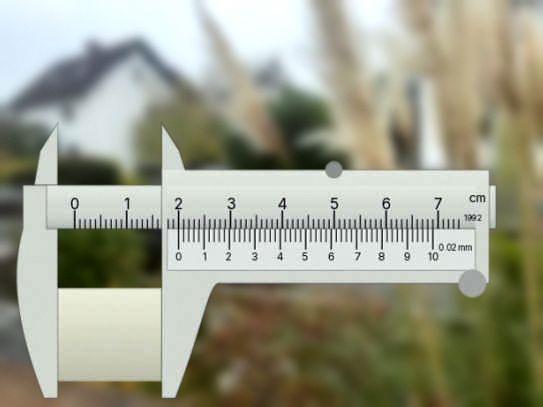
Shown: 20.0 mm
